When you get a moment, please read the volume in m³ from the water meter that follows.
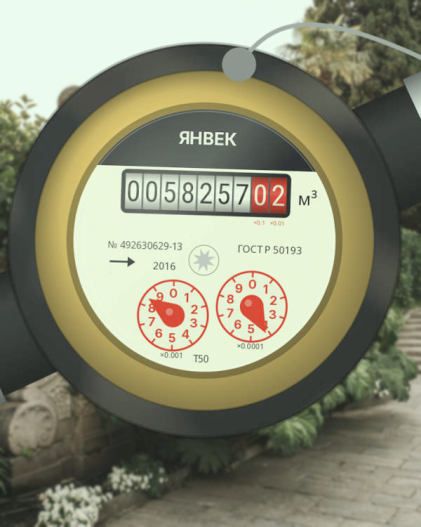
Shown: 58257.0284 m³
